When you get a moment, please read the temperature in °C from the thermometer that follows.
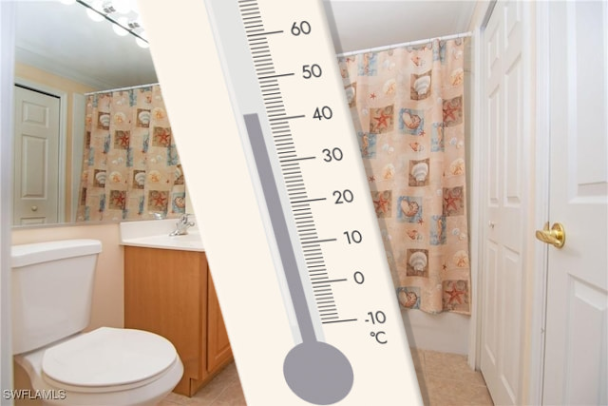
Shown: 42 °C
